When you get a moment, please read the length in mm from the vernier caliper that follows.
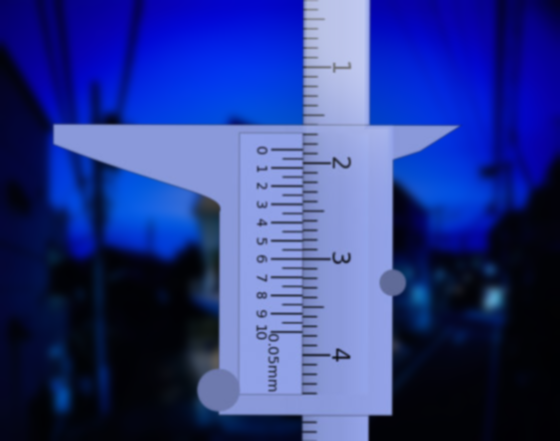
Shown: 18.6 mm
